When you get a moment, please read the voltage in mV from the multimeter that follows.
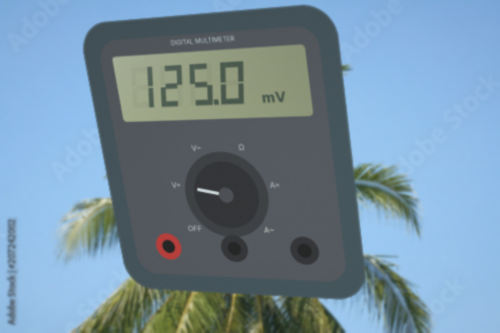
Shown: 125.0 mV
